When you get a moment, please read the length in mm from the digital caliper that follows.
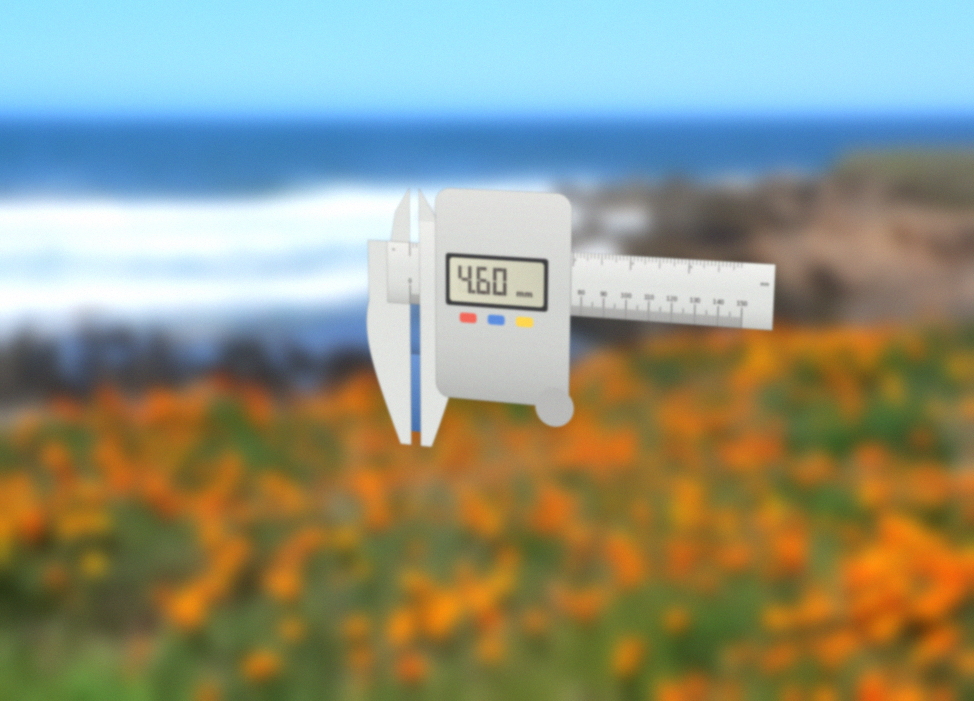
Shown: 4.60 mm
